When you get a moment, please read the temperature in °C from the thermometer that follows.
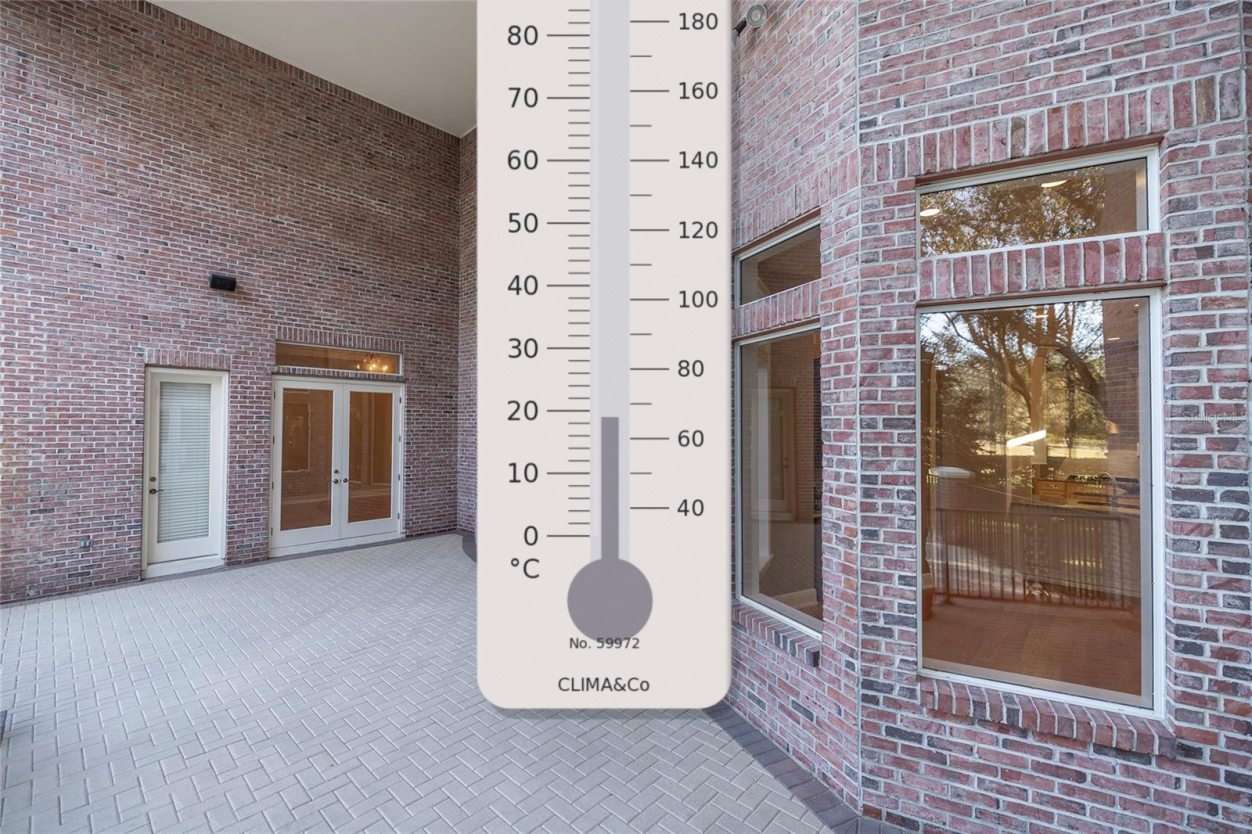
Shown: 19 °C
